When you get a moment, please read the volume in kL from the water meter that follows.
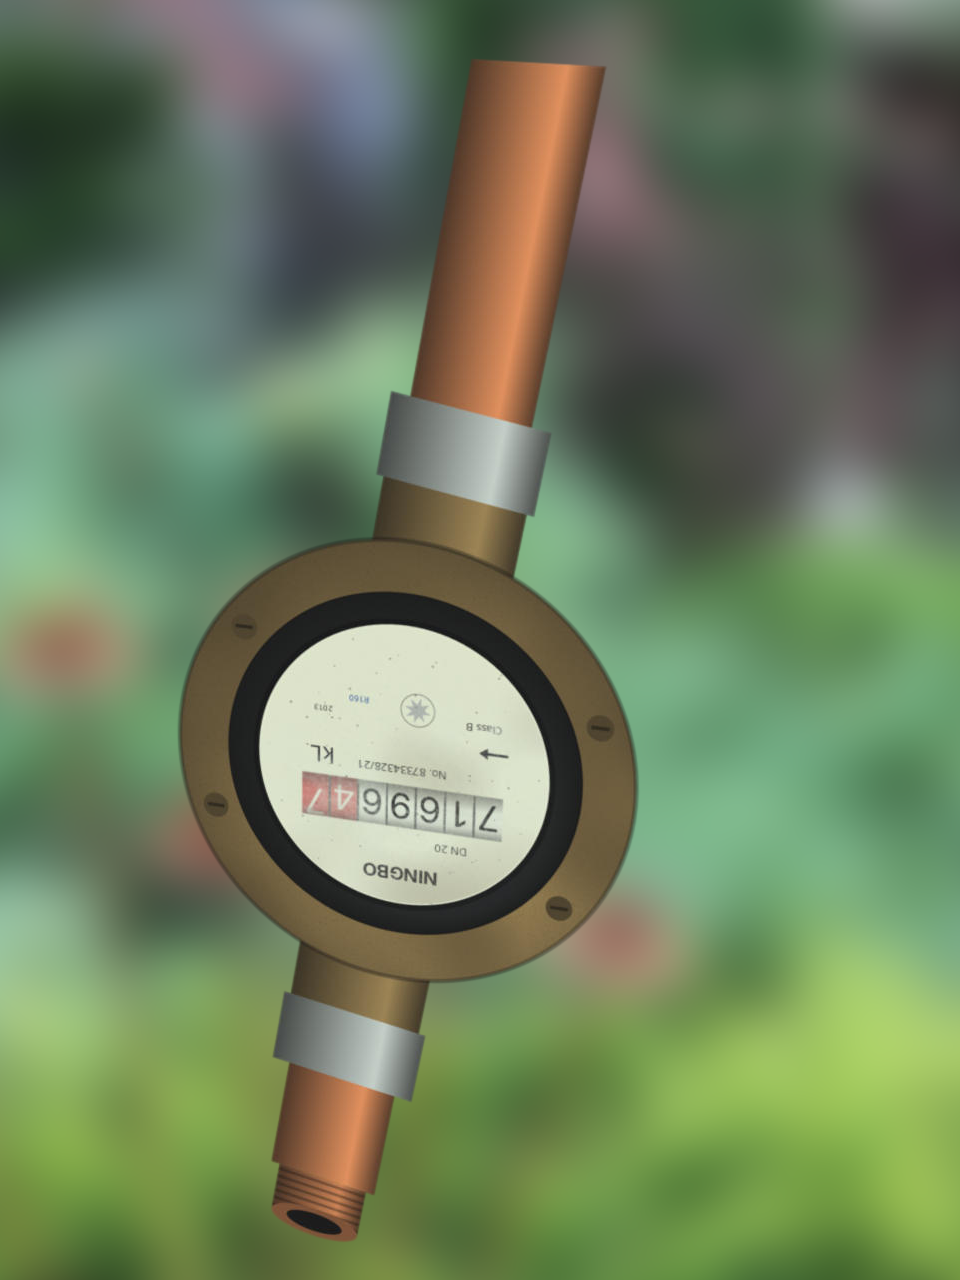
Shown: 71696.47 kL
